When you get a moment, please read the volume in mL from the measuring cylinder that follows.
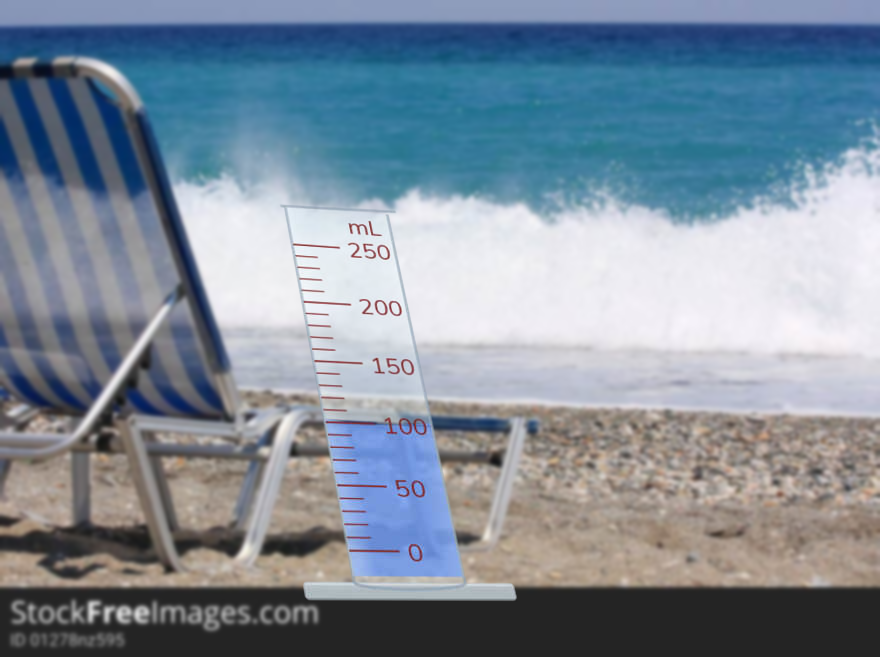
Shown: 100 mL
